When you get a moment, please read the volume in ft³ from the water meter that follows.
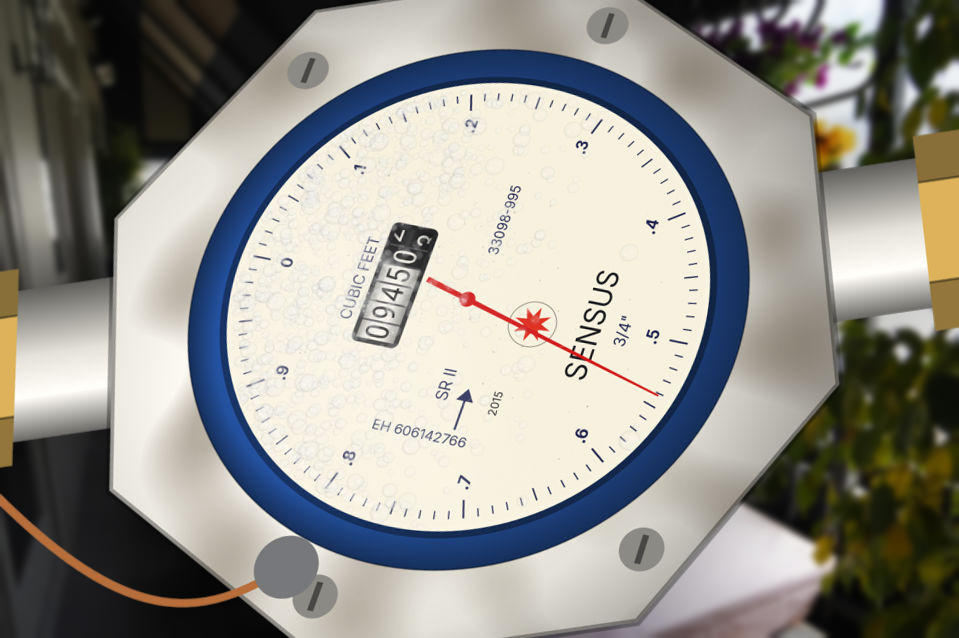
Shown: 94502.54 ft³
